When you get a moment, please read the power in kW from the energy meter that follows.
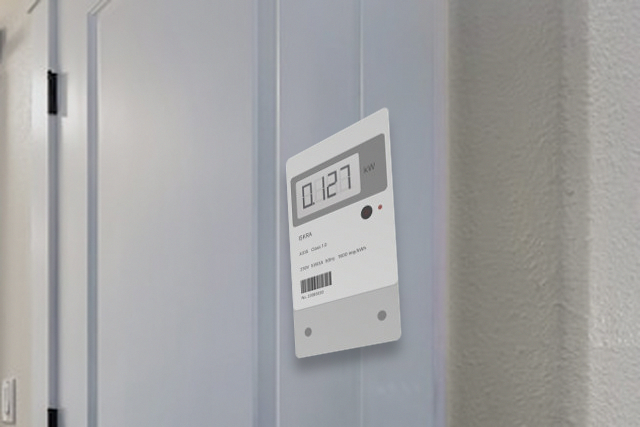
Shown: 0.127 kW
